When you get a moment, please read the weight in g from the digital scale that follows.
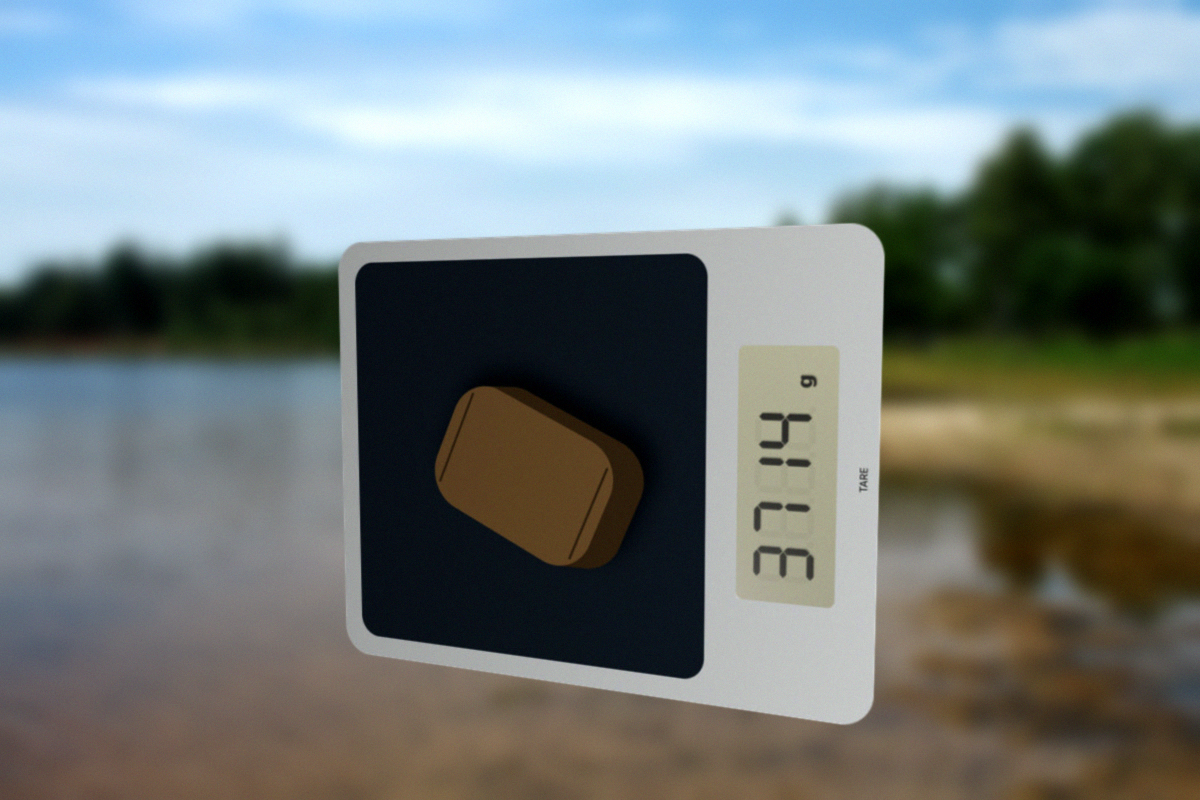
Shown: 3714 g
